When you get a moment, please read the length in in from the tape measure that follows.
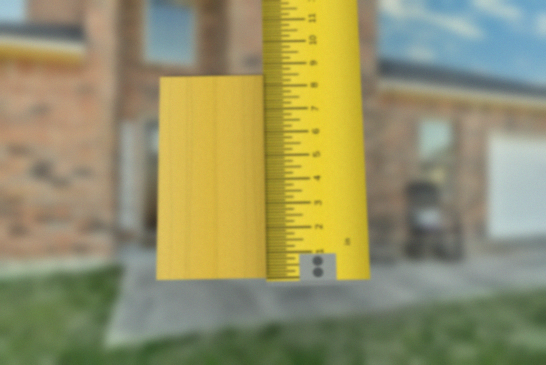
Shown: 8.5 in
